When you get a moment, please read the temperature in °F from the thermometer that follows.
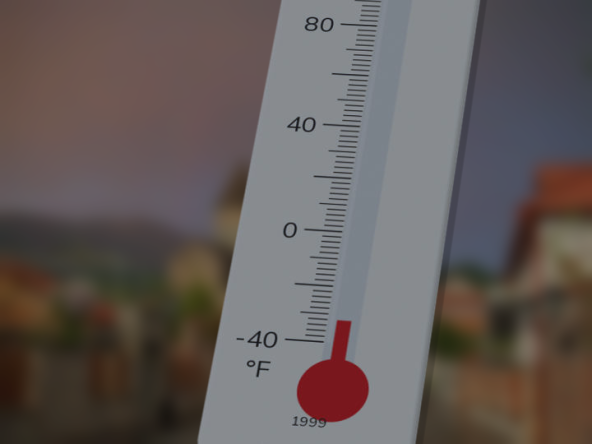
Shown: -32 °F
